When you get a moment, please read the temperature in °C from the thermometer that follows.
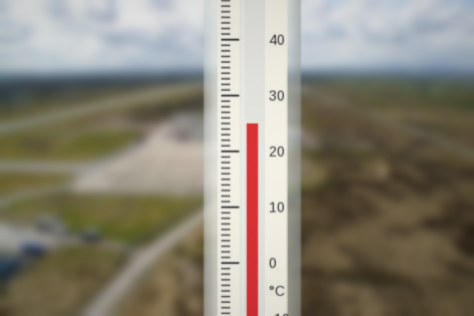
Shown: 25 °C
